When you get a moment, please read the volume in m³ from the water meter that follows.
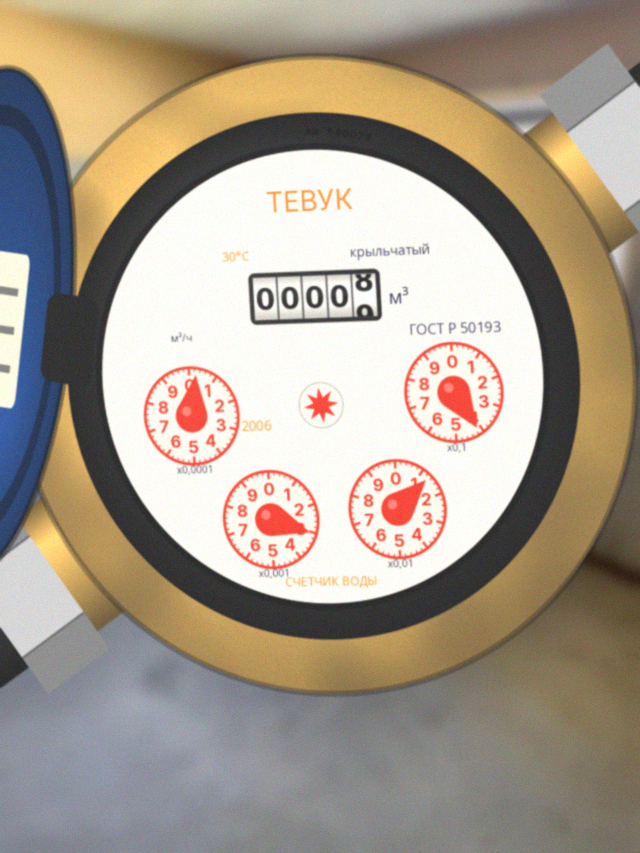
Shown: 8.4130 m³
